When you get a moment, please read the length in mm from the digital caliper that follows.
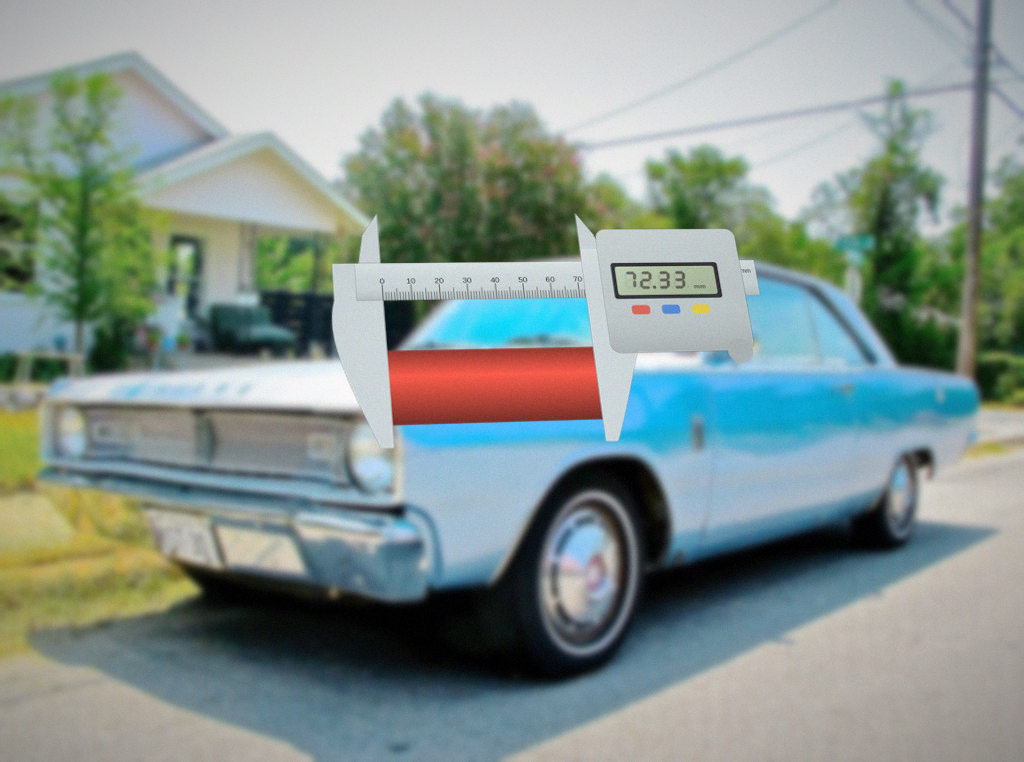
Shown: 72.33 mm
